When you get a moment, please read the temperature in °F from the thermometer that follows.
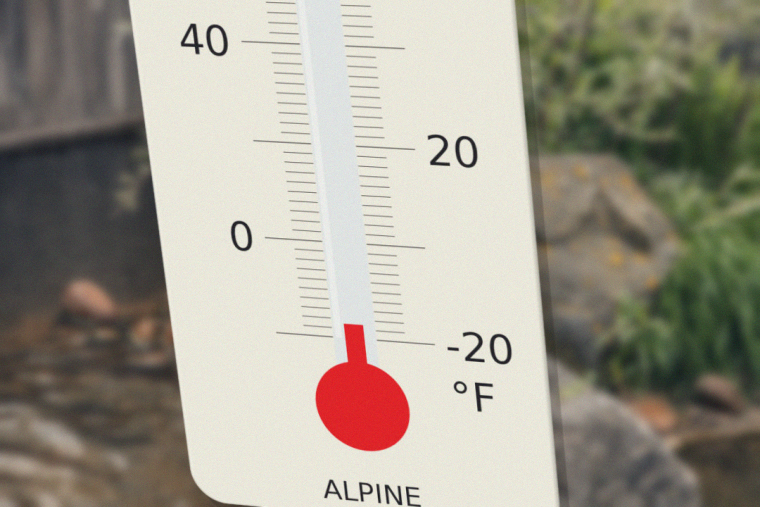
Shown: -17 °F
